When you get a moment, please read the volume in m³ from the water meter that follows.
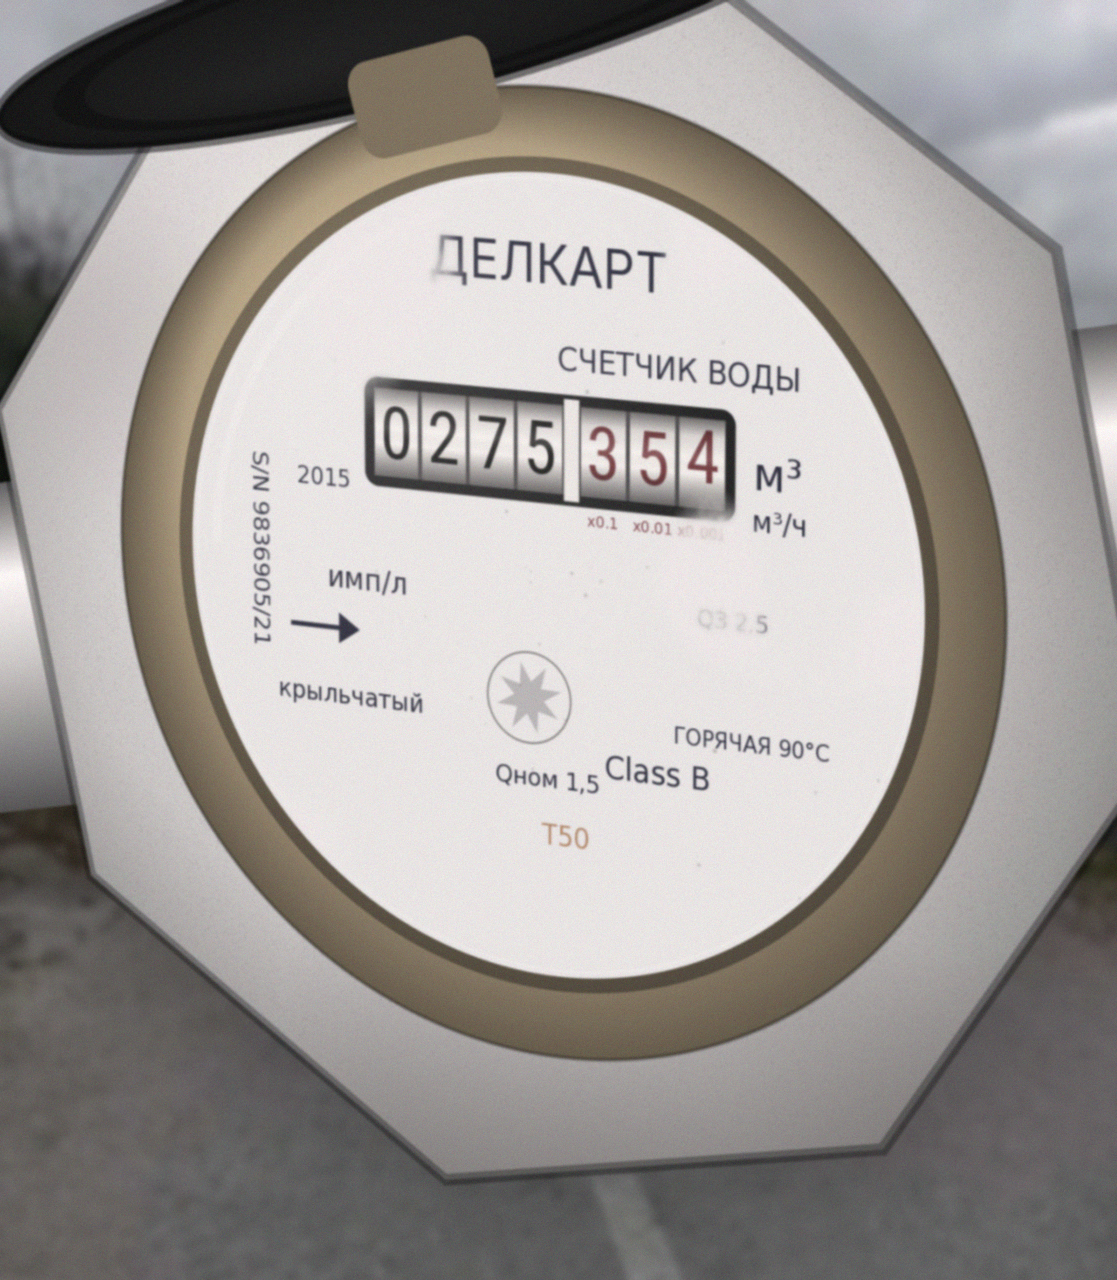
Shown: 275.354 m³
